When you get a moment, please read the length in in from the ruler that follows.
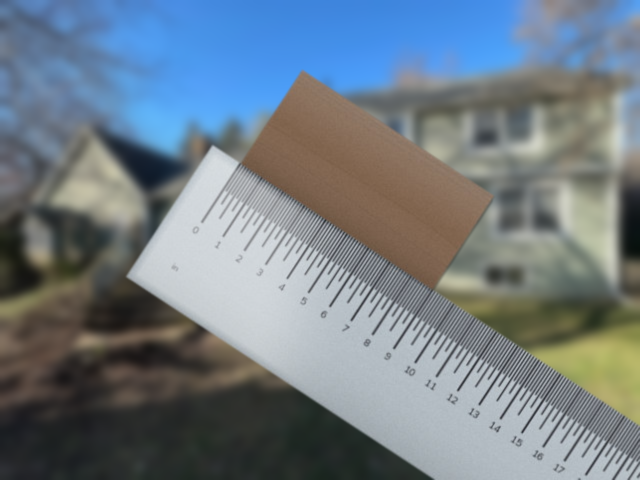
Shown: 9 in
